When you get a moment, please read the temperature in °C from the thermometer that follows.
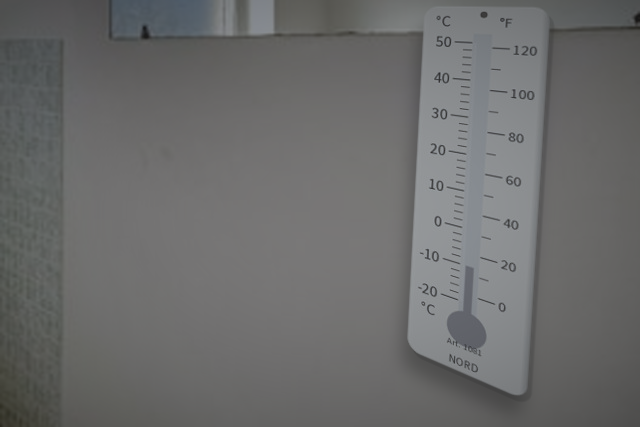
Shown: -10 °C
